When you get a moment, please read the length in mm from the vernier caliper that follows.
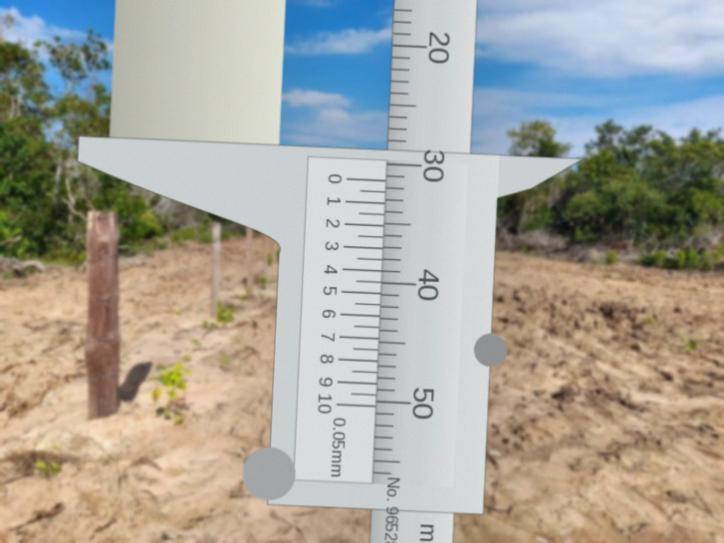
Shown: 31.4 mm
